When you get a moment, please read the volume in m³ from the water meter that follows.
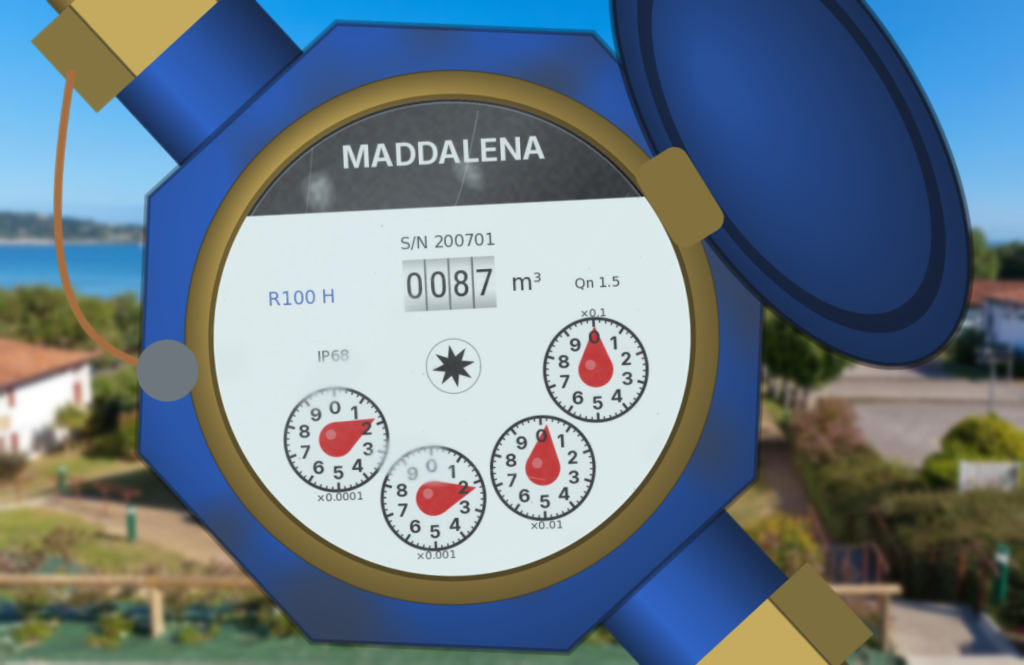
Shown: 87.0021 m³
